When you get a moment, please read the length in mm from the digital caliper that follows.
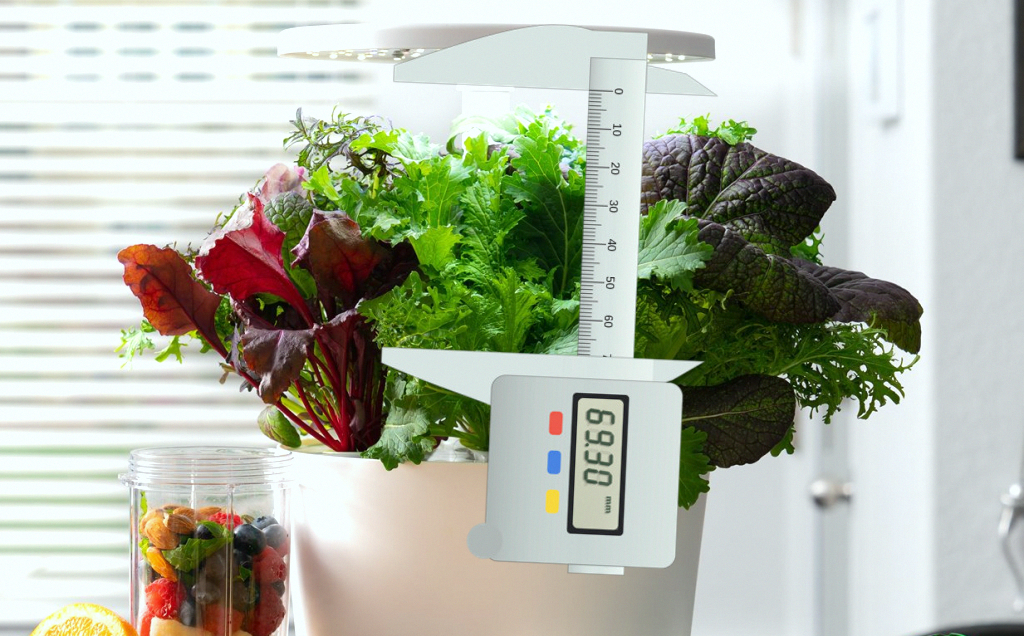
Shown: 69.30 mm
